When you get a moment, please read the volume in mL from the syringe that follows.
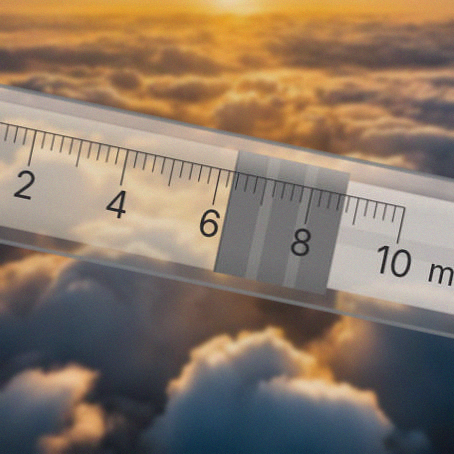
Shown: 6.3 mL
